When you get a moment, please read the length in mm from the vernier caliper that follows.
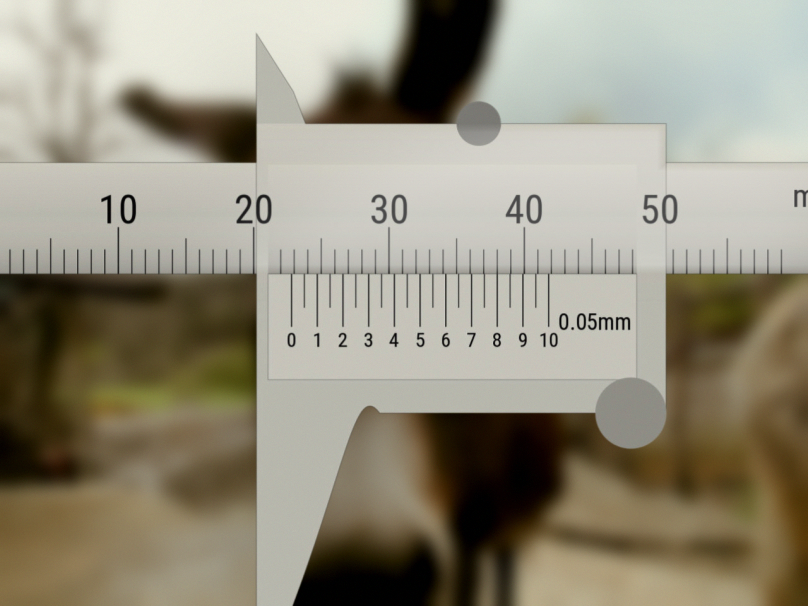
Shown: 22.8 mm
